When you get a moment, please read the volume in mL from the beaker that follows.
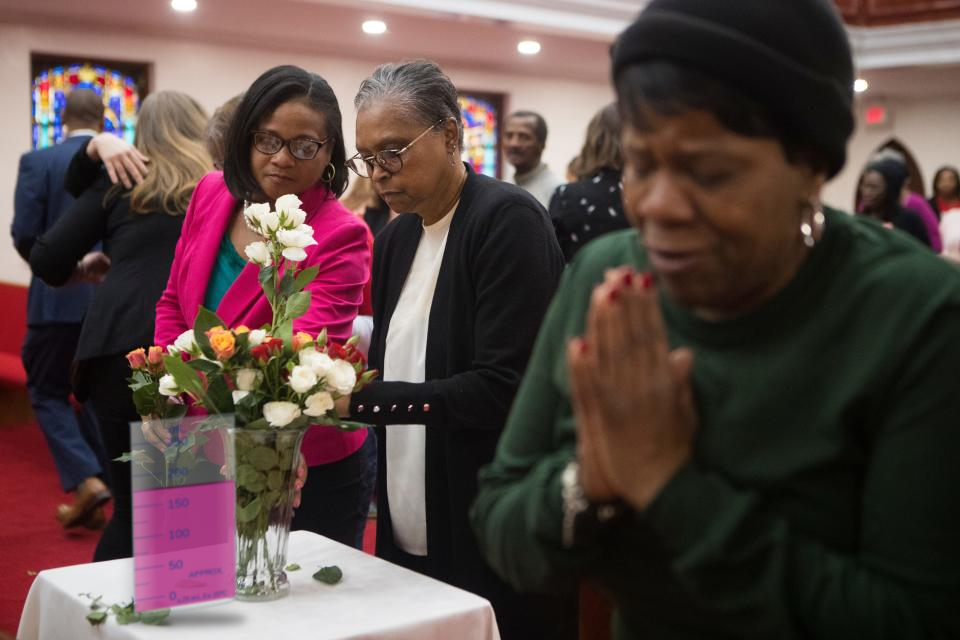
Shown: 175 mL
